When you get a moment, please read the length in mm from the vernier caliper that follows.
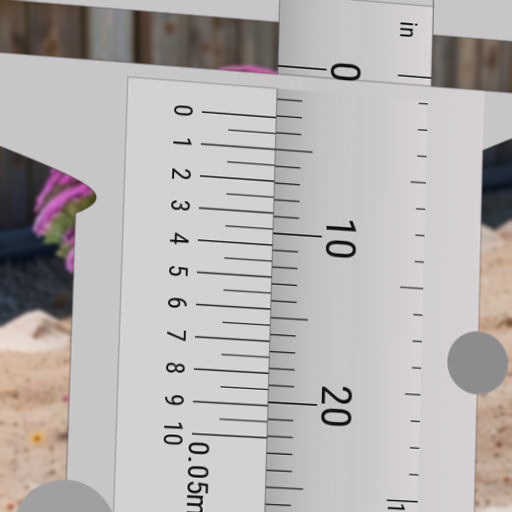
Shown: 3.1 mm
